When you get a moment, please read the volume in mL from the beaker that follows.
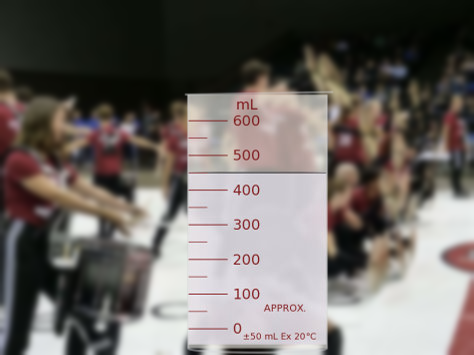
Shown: 450 mL
